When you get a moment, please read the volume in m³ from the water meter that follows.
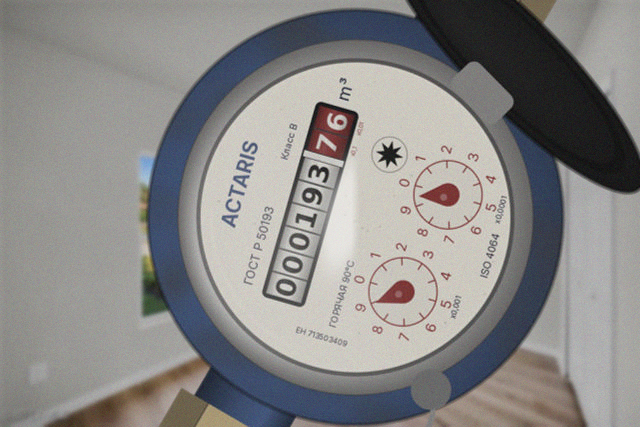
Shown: 193.7589 m³
